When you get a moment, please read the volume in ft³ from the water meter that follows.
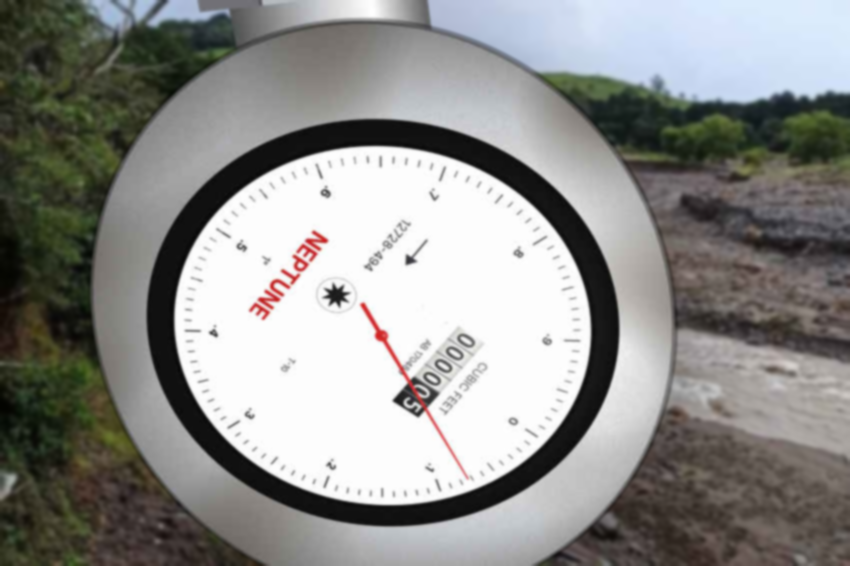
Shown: 5.07 ft³
